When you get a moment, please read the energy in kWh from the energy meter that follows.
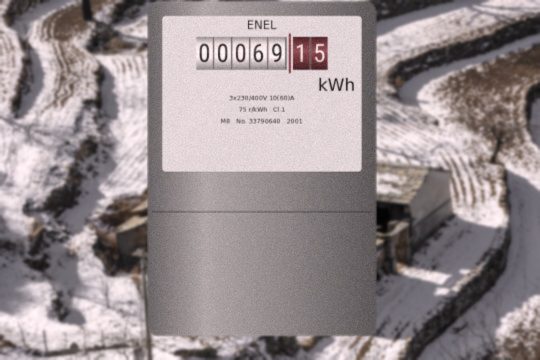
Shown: 69.15 kWh
